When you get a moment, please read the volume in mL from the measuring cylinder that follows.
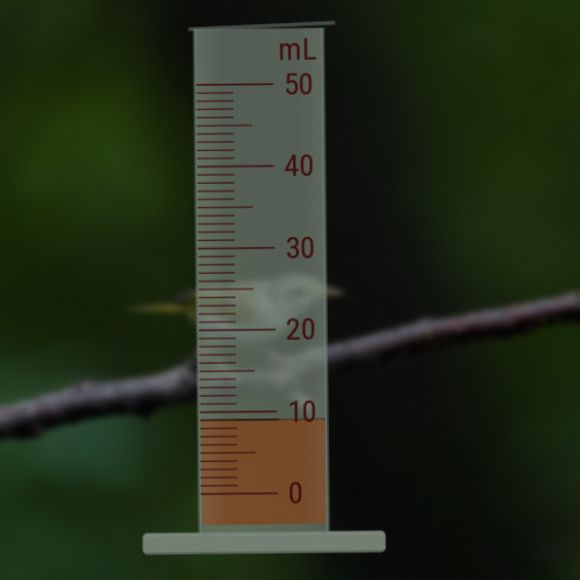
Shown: 9 mL
